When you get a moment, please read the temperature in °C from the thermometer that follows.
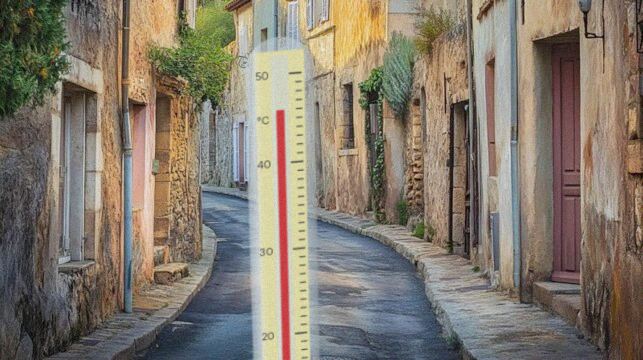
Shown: 46 °C
